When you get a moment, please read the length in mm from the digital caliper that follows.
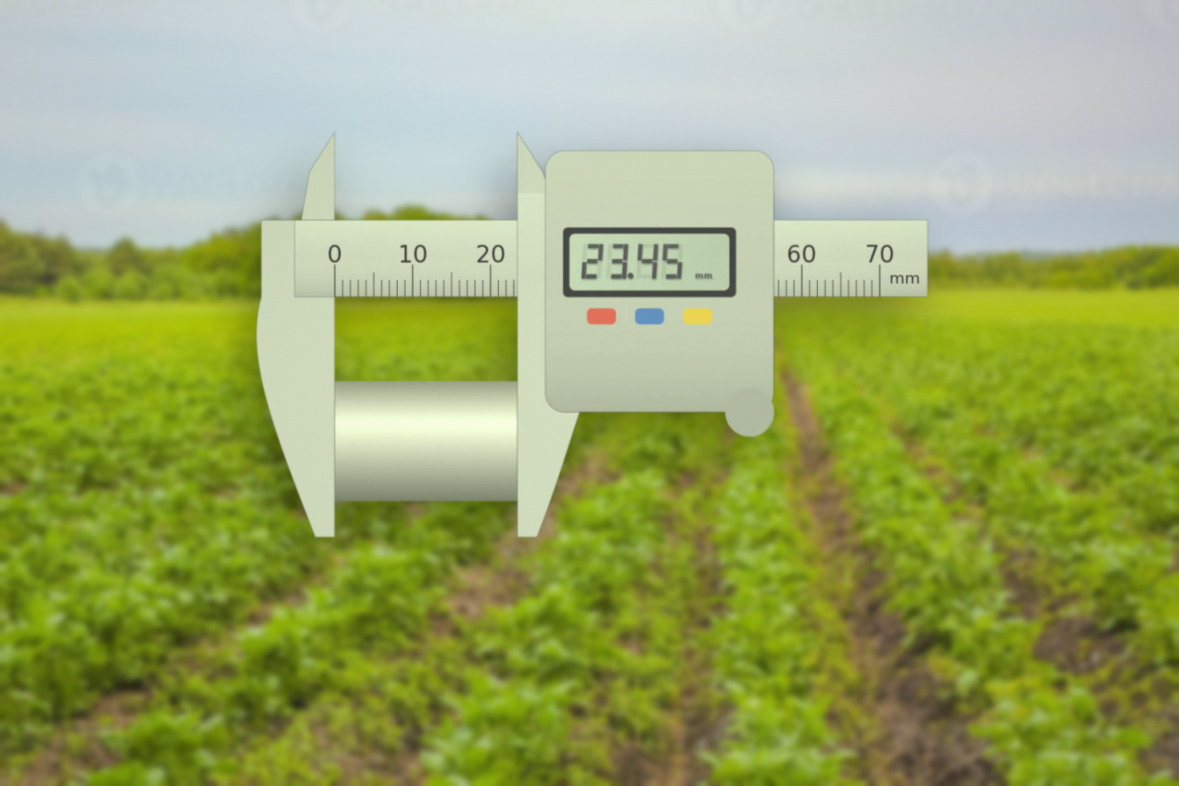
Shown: 23.45 mm
